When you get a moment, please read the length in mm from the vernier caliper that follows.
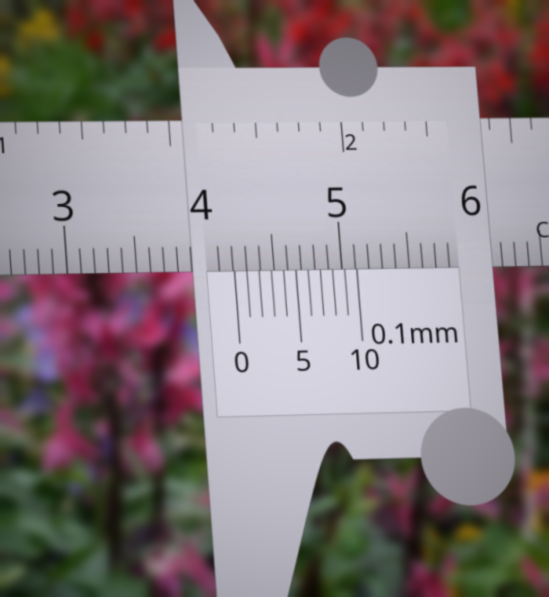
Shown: 42.1 mm
